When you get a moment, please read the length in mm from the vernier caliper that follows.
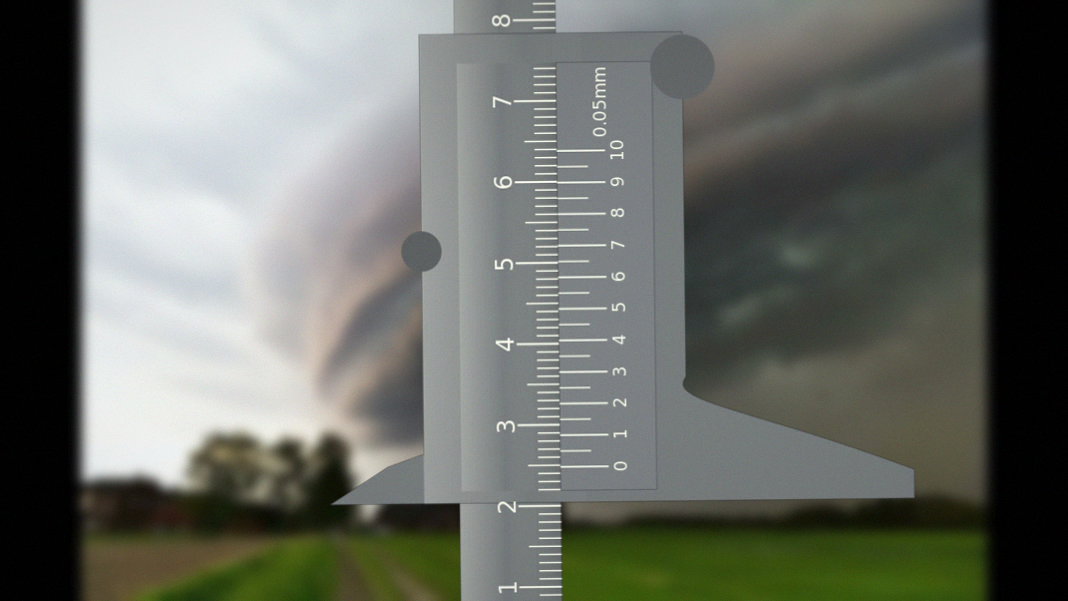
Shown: 24.8 mm
